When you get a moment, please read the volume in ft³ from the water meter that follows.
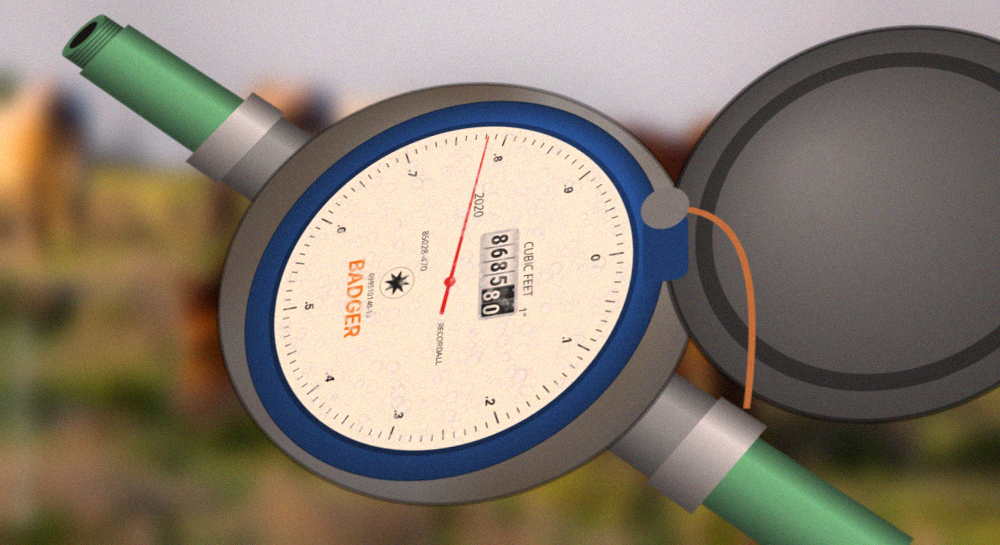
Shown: 868579.78 ft³
